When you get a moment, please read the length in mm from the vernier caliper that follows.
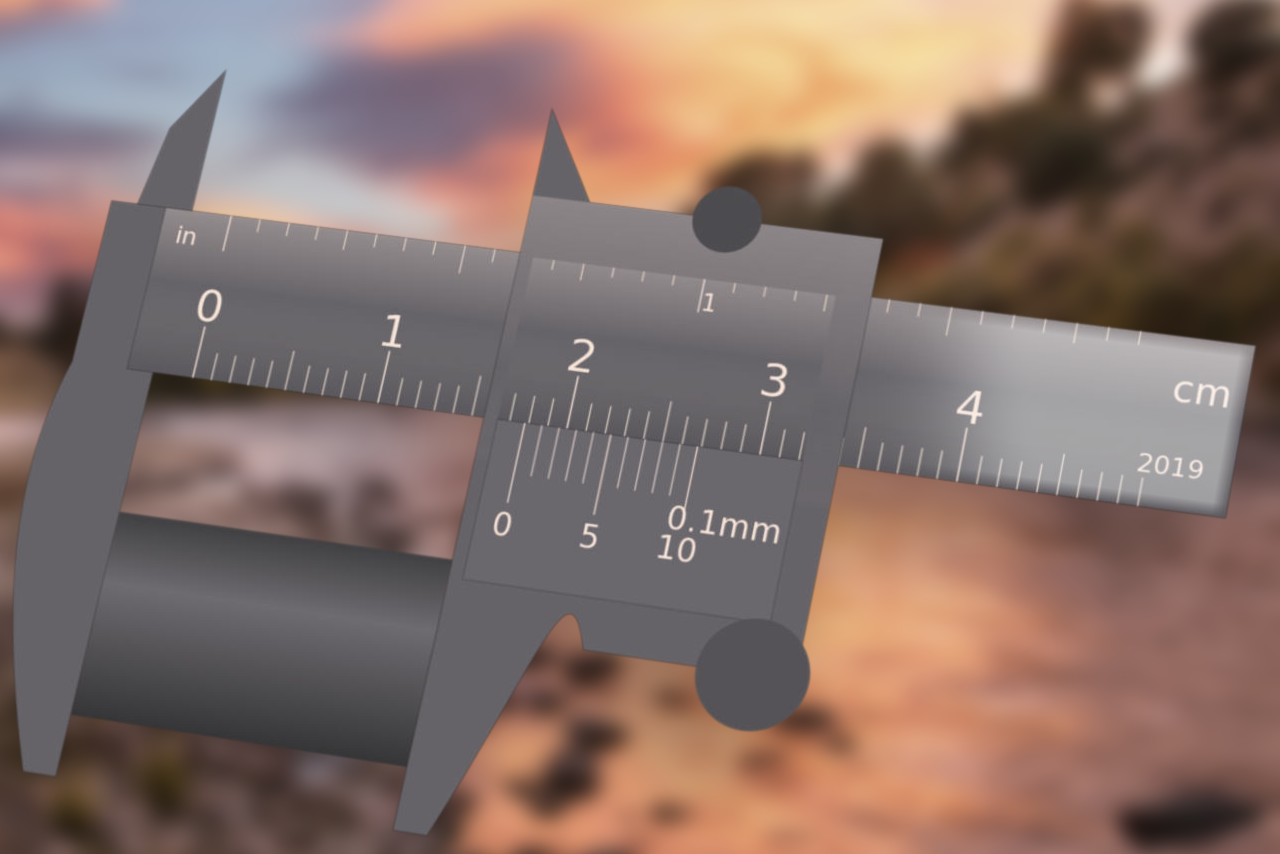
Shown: 17.8 mm
